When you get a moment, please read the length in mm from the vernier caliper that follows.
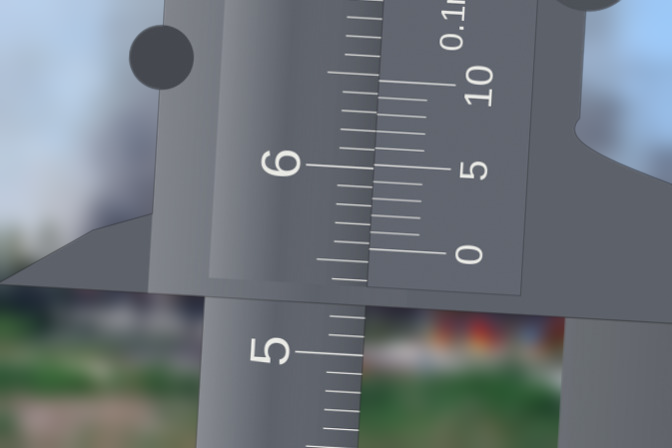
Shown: 55.7 mm
